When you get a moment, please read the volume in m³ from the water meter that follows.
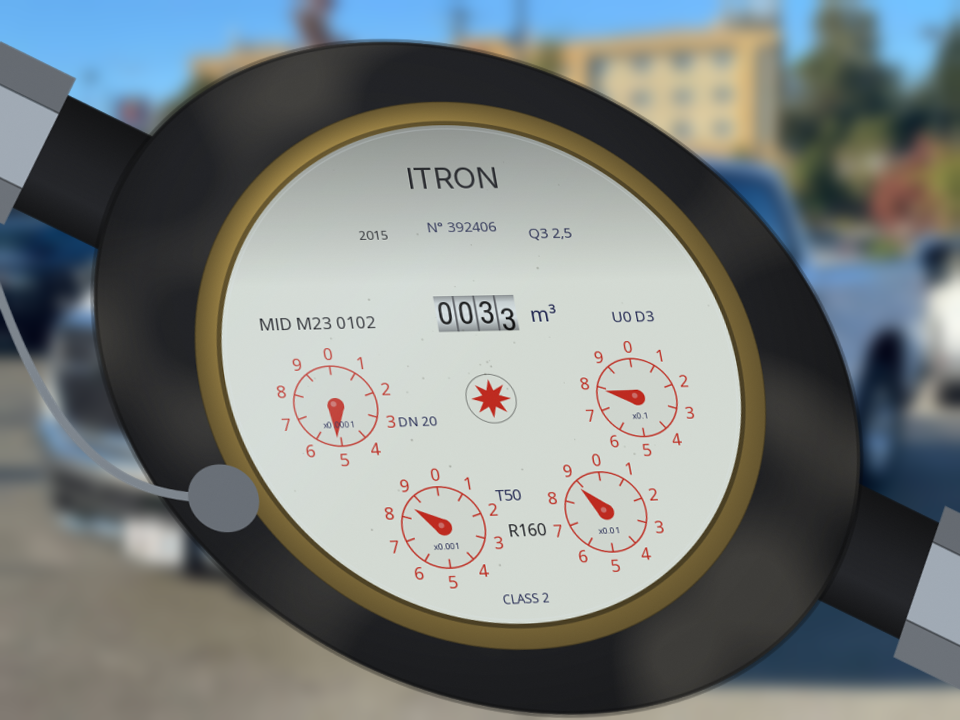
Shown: 32.7885 m³
